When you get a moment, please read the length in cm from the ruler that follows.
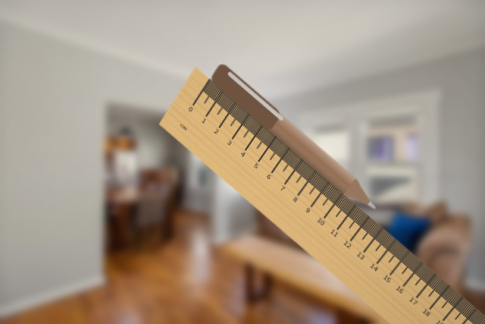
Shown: 12 cm
